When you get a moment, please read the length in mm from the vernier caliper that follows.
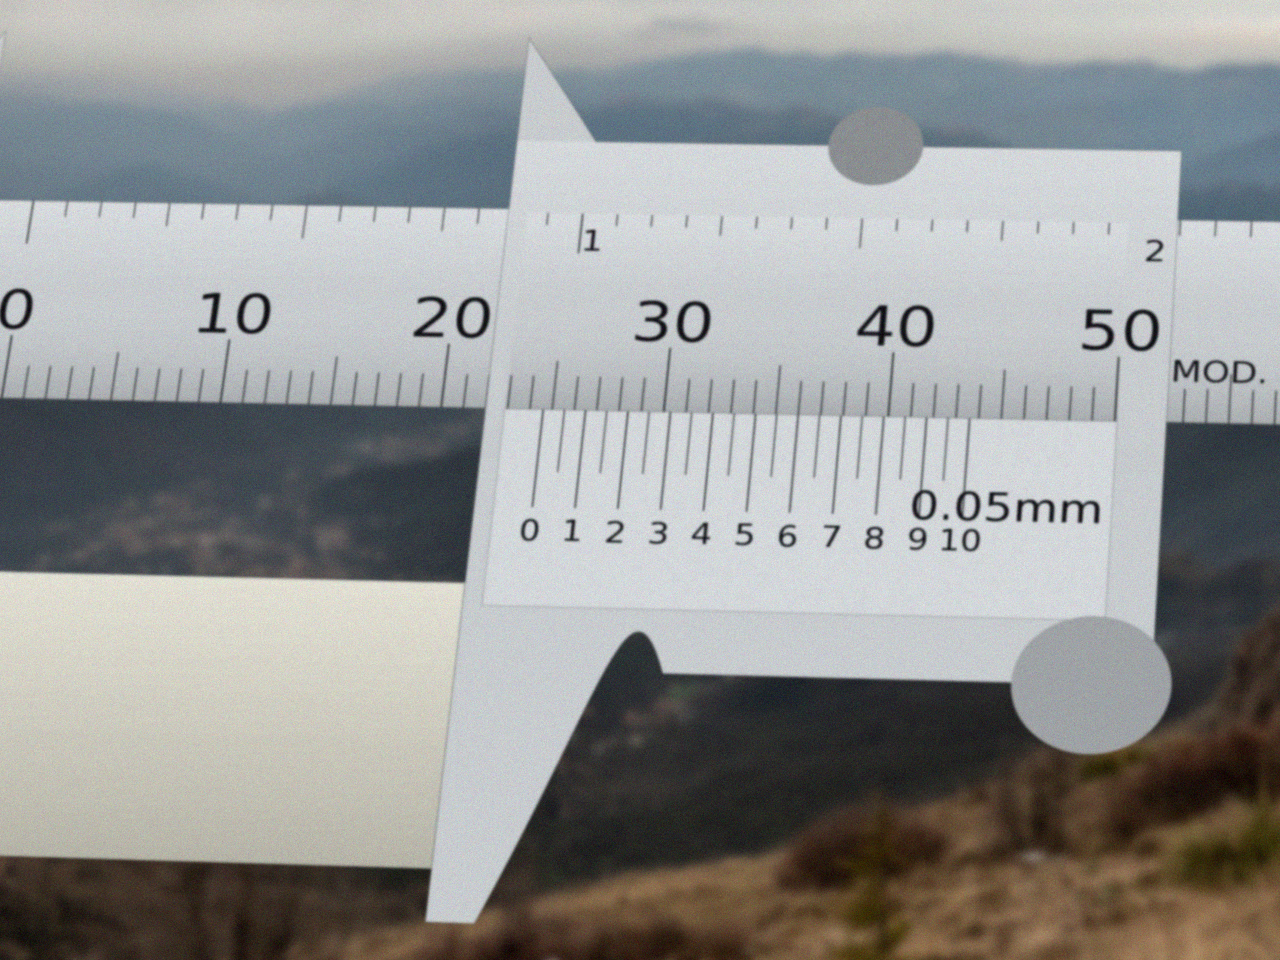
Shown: 24.6 mm
